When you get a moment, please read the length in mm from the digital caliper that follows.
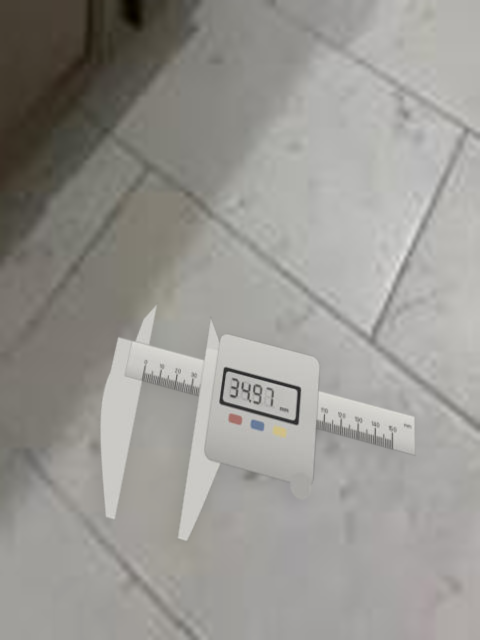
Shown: 34.97 mm
